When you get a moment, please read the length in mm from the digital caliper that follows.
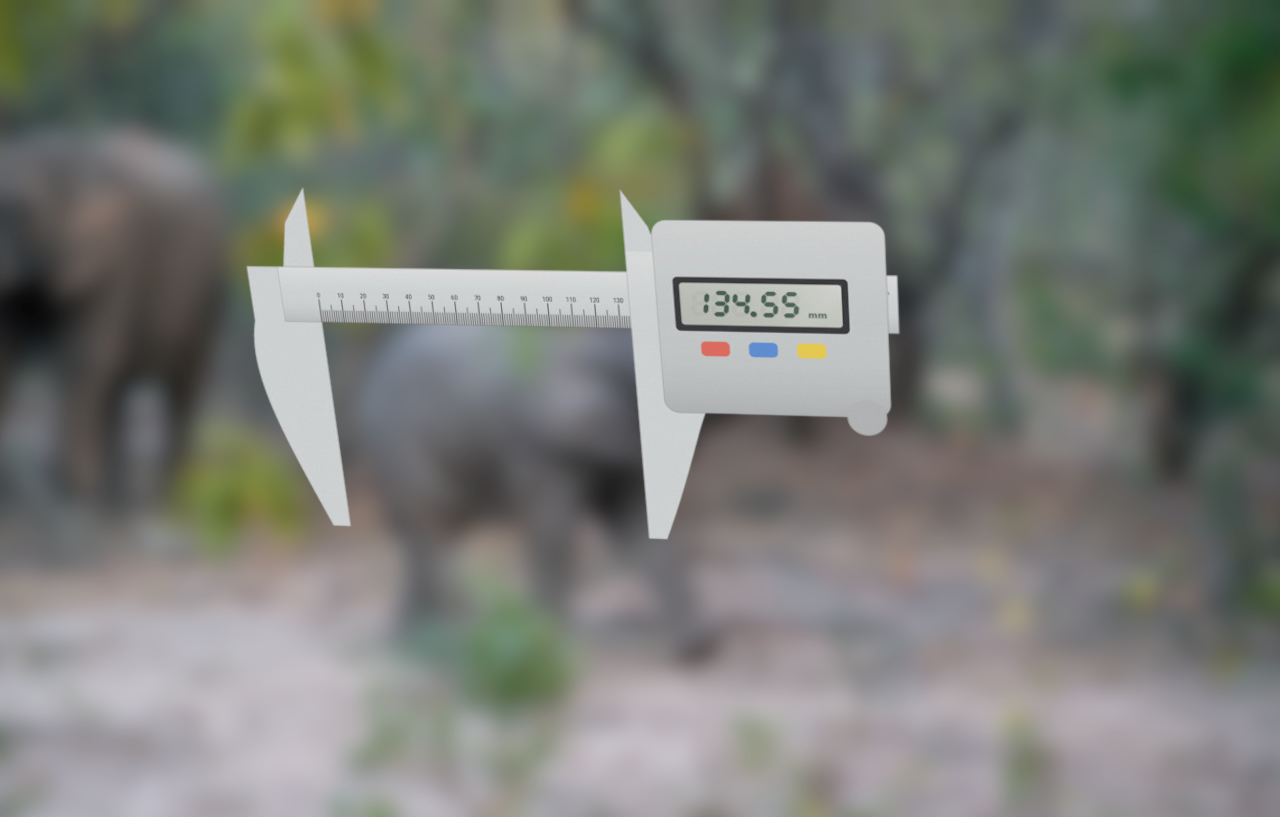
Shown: 134.55 mm
